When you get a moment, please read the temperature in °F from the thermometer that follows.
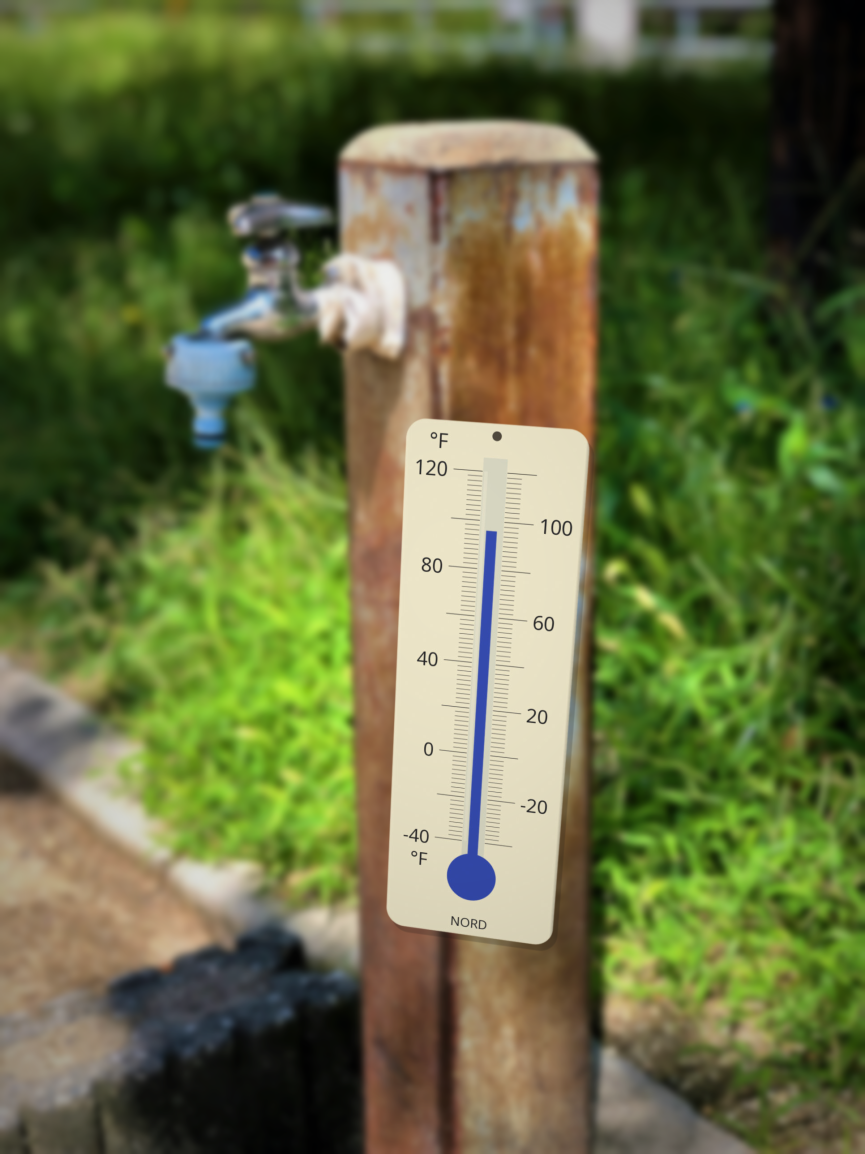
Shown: 96 °F
